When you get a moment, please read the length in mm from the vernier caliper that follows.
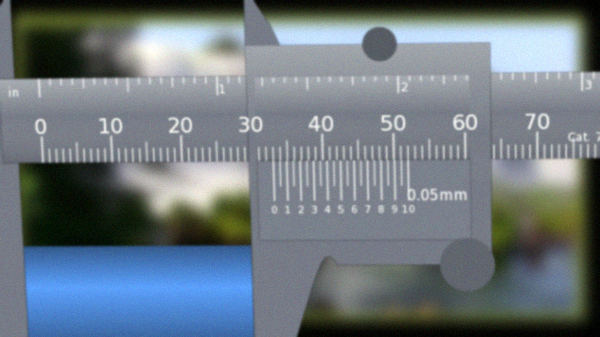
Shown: 33.0 mm
